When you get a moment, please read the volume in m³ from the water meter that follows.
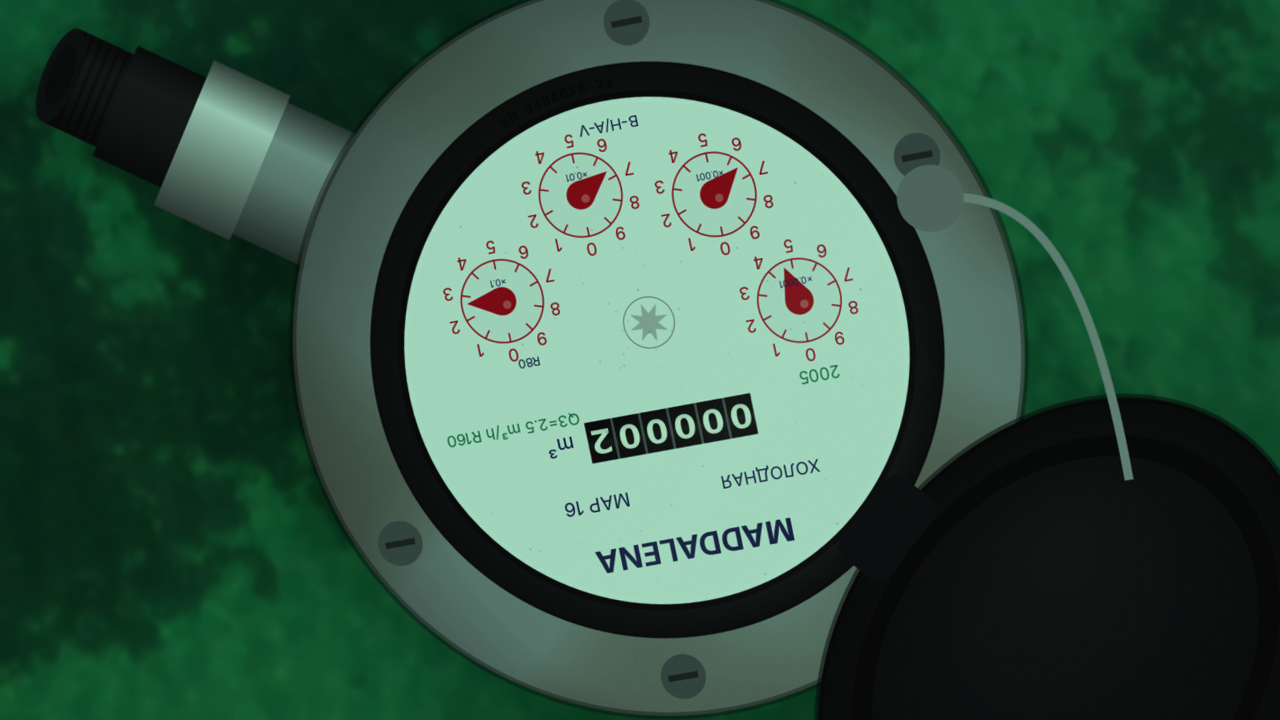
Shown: 2.2664 m³
